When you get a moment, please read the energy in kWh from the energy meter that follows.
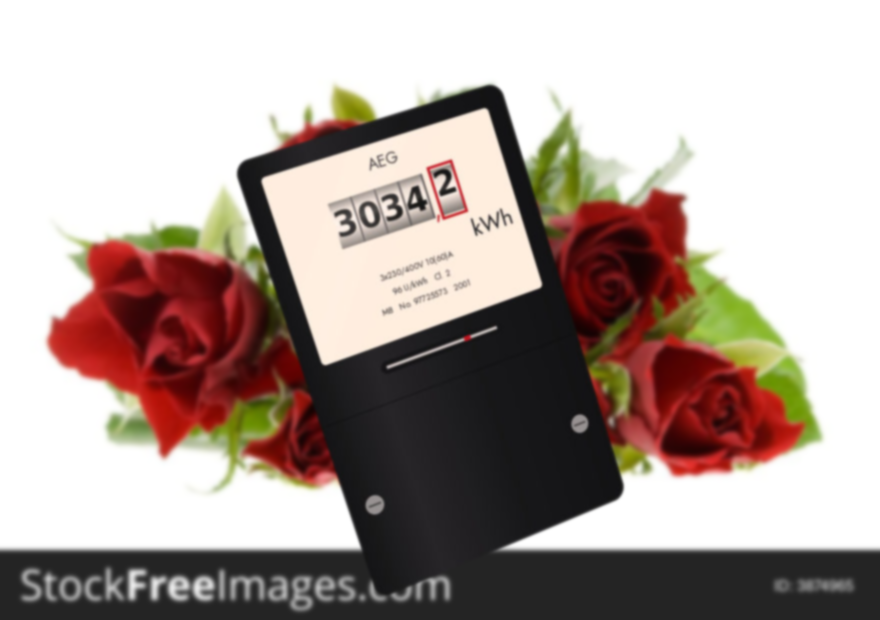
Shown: 3034.2 kWh
